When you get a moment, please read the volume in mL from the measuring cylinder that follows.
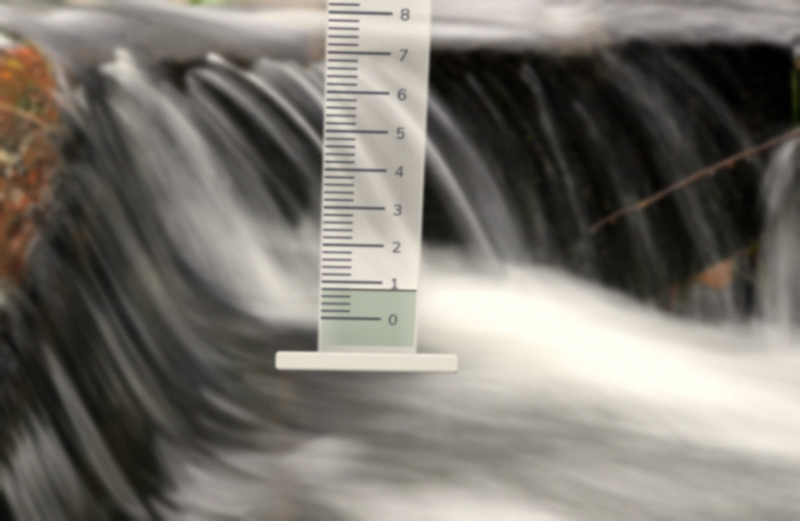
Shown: 0.8 mL
